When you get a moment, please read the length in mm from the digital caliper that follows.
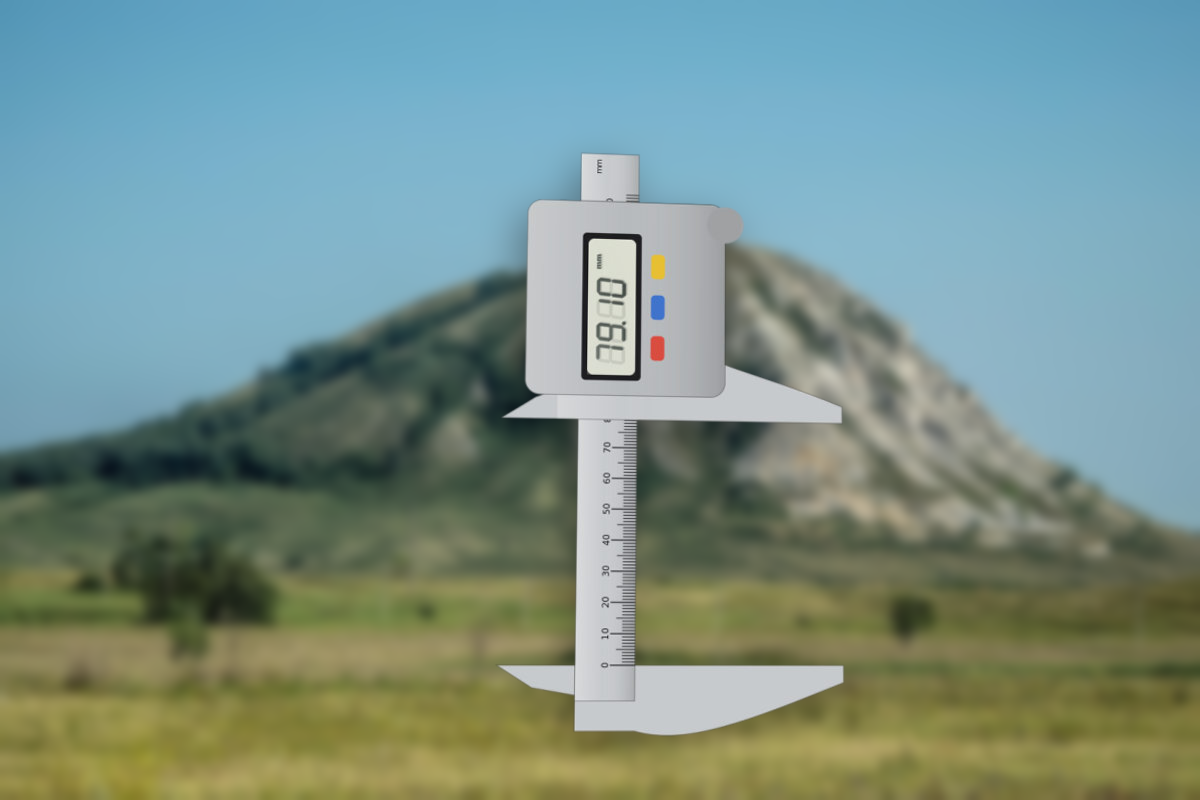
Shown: 79.10 mm
